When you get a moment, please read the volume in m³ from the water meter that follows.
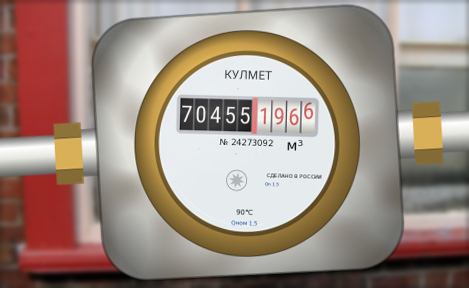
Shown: 70455.1966 m³
